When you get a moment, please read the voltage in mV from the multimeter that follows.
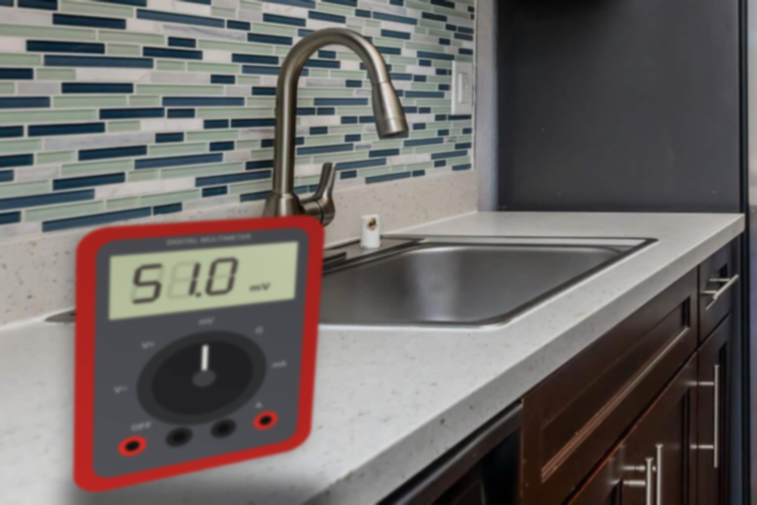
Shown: 51.0 mV
